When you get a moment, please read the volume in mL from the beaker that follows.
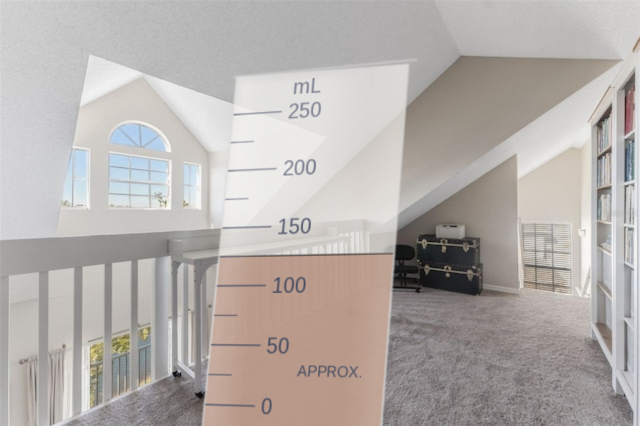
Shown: 125 mL
